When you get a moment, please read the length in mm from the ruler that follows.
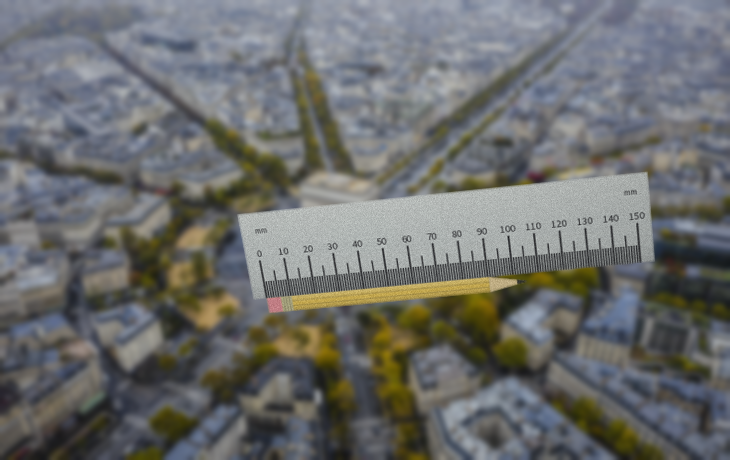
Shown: 105 mm
